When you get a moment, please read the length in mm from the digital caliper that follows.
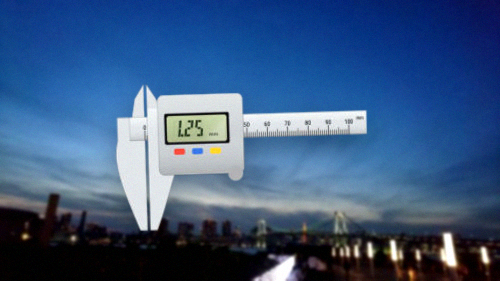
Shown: 1.25 mm
